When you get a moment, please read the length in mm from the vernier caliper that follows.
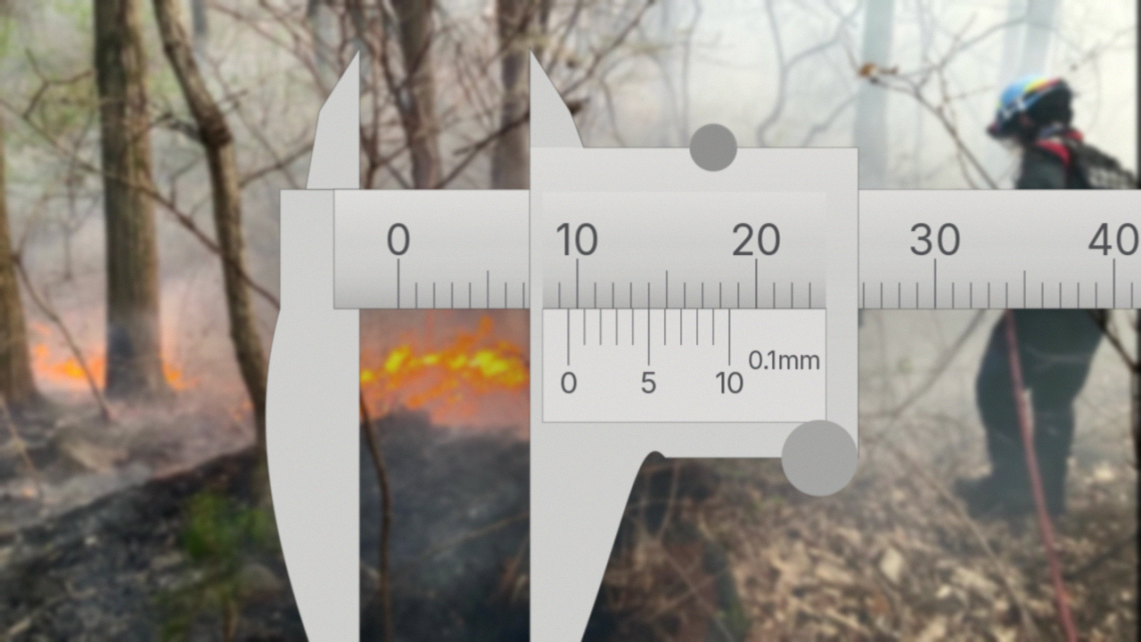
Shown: 9.5 mm
